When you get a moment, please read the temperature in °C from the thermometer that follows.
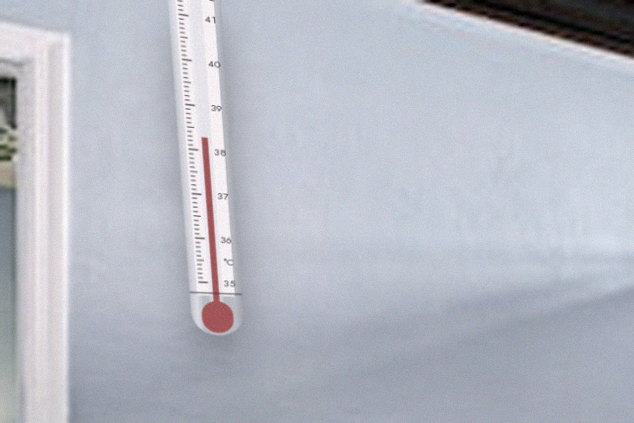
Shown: 38.3 °C
